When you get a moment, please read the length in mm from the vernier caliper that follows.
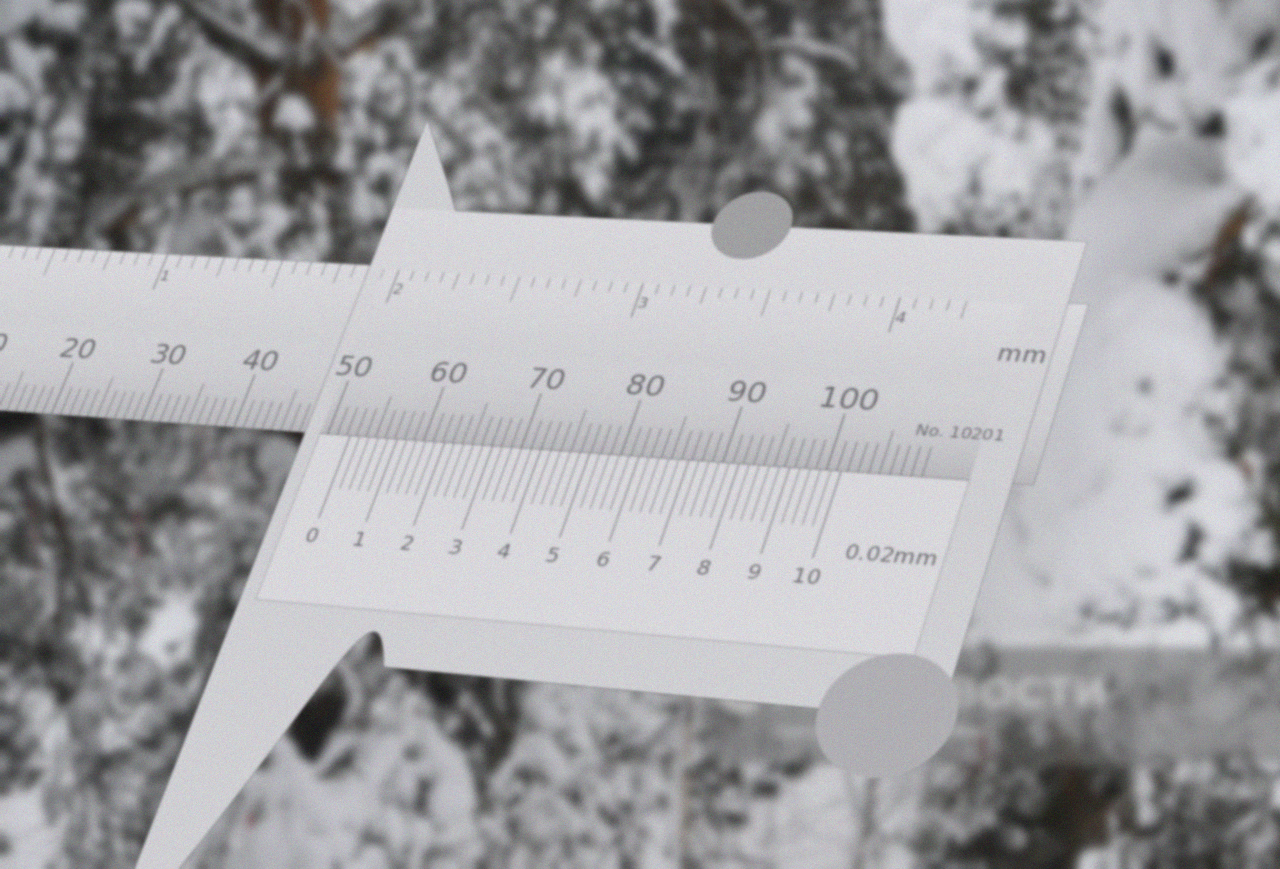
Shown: 52.4 mm
